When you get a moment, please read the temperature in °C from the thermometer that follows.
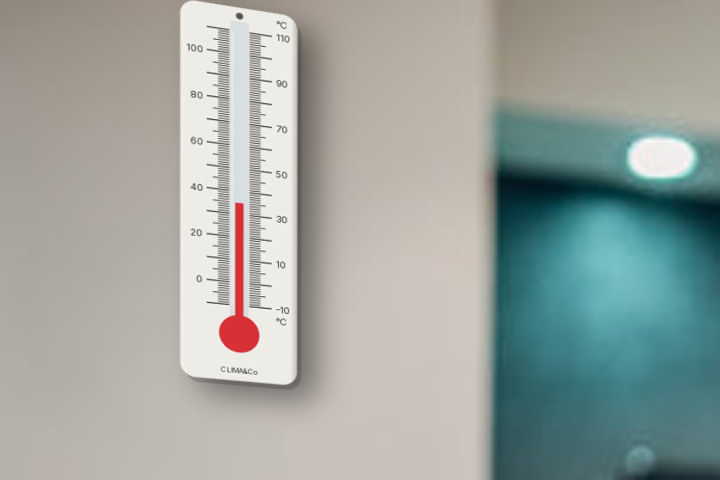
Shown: 35 °C
